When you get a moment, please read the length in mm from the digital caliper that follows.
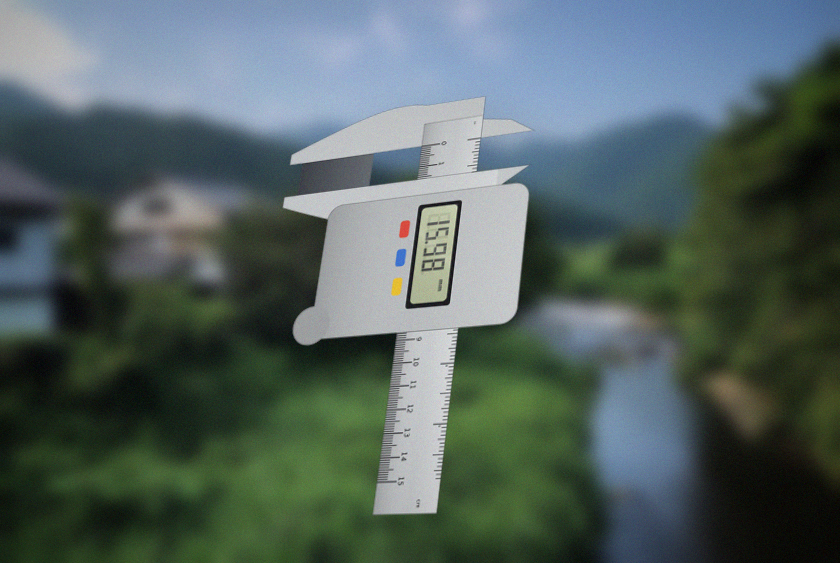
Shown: 15.98 mm
